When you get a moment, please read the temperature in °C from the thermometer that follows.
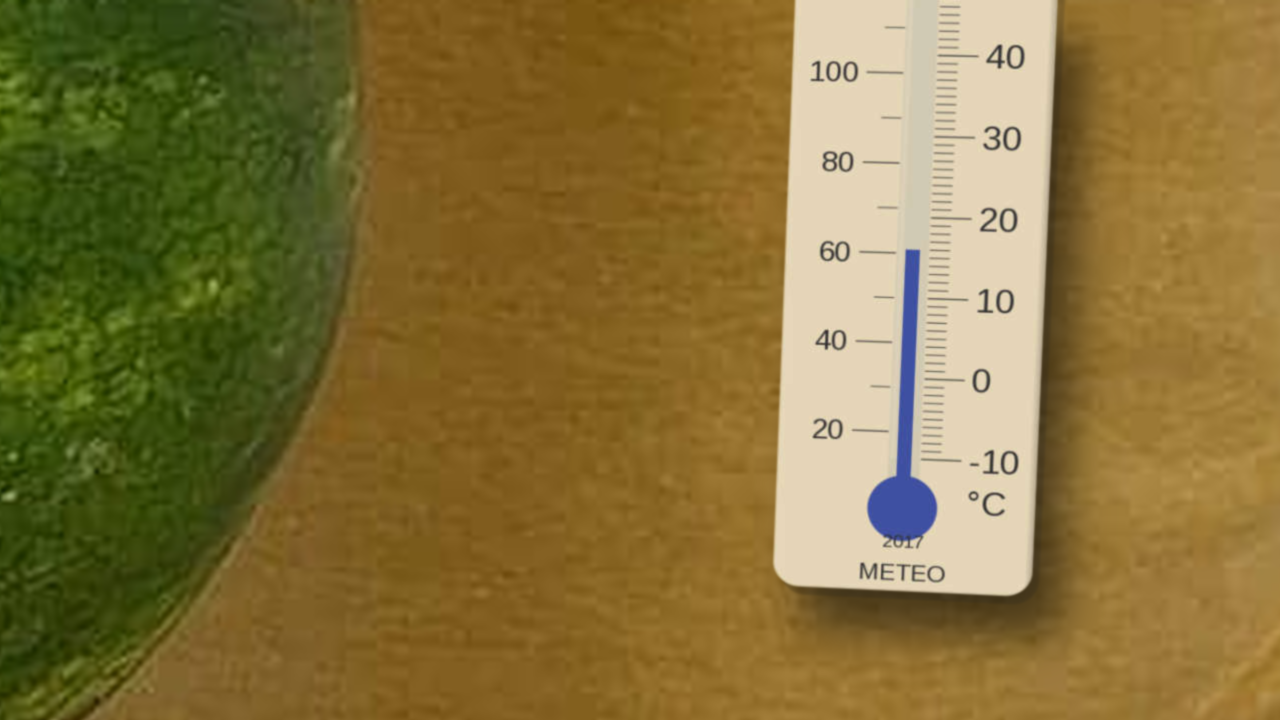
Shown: 16 °C
